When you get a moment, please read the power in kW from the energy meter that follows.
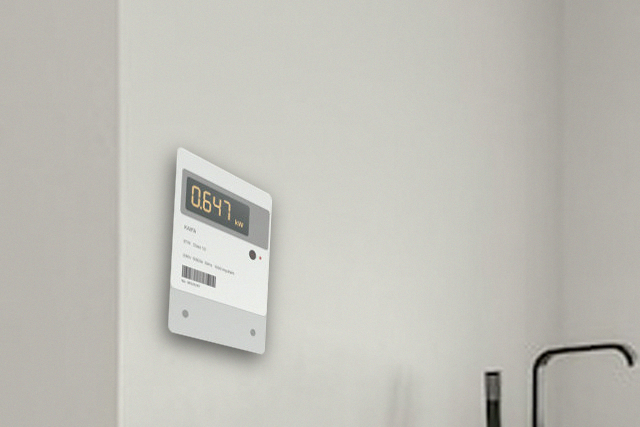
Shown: 0.647 kW
